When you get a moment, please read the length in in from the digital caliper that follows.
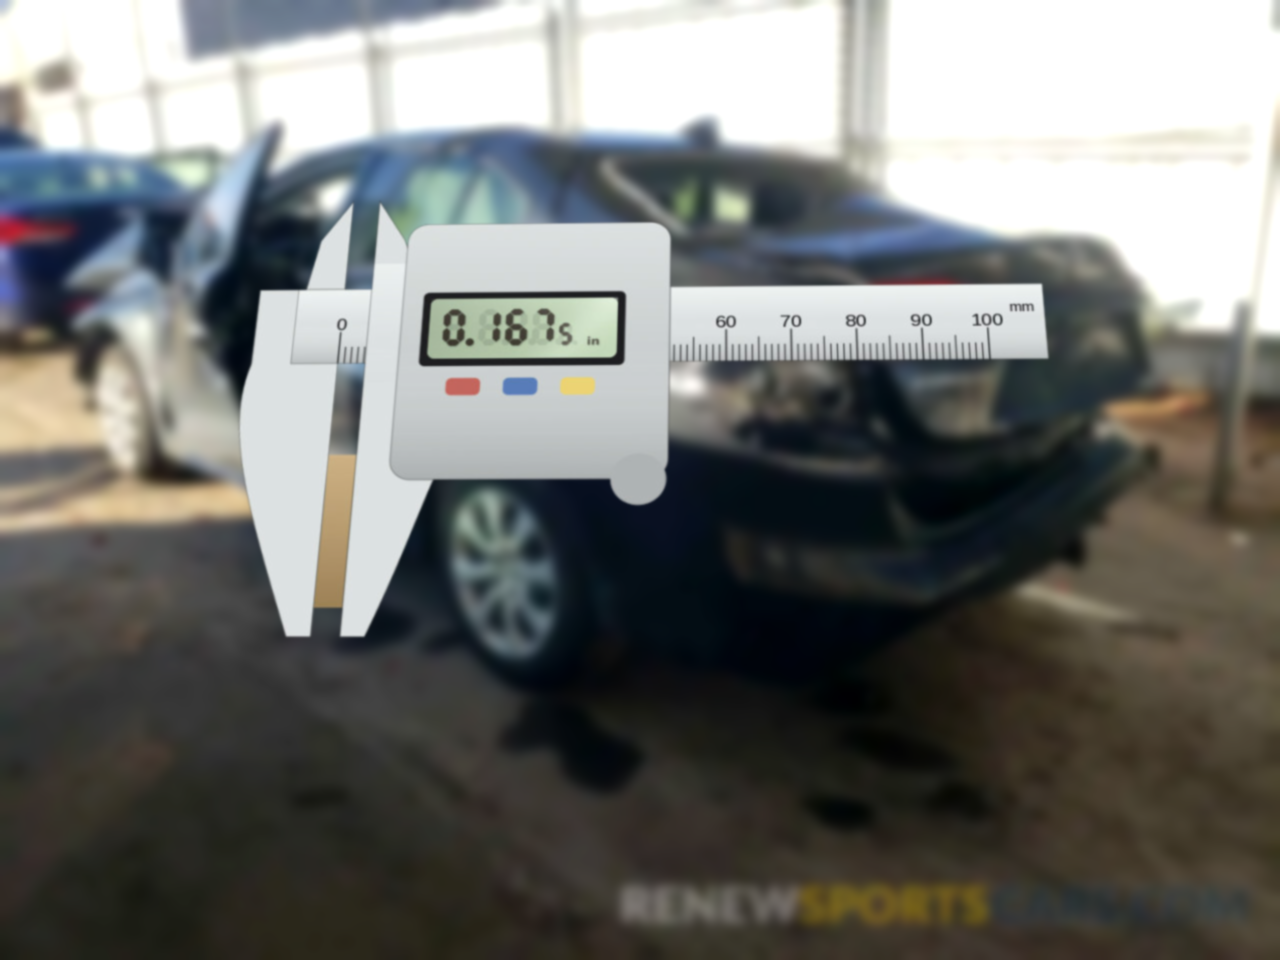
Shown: 0.1675 in
